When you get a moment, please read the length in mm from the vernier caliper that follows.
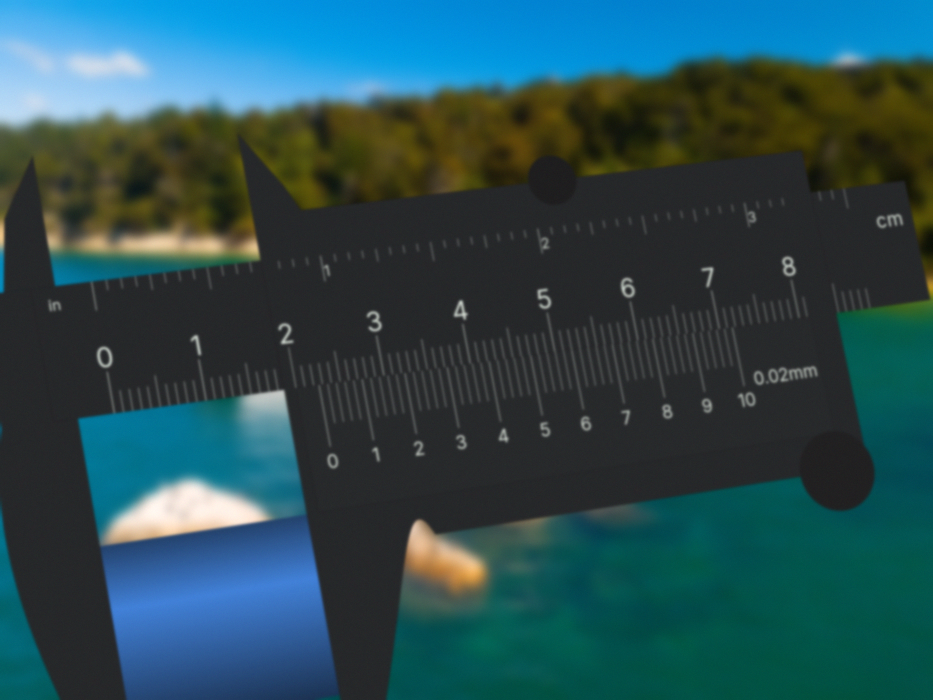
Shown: 22.6 mm
